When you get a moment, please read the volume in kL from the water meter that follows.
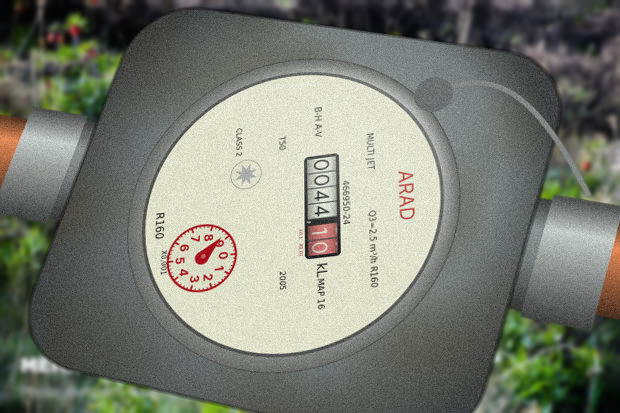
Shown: 44.098 kL
